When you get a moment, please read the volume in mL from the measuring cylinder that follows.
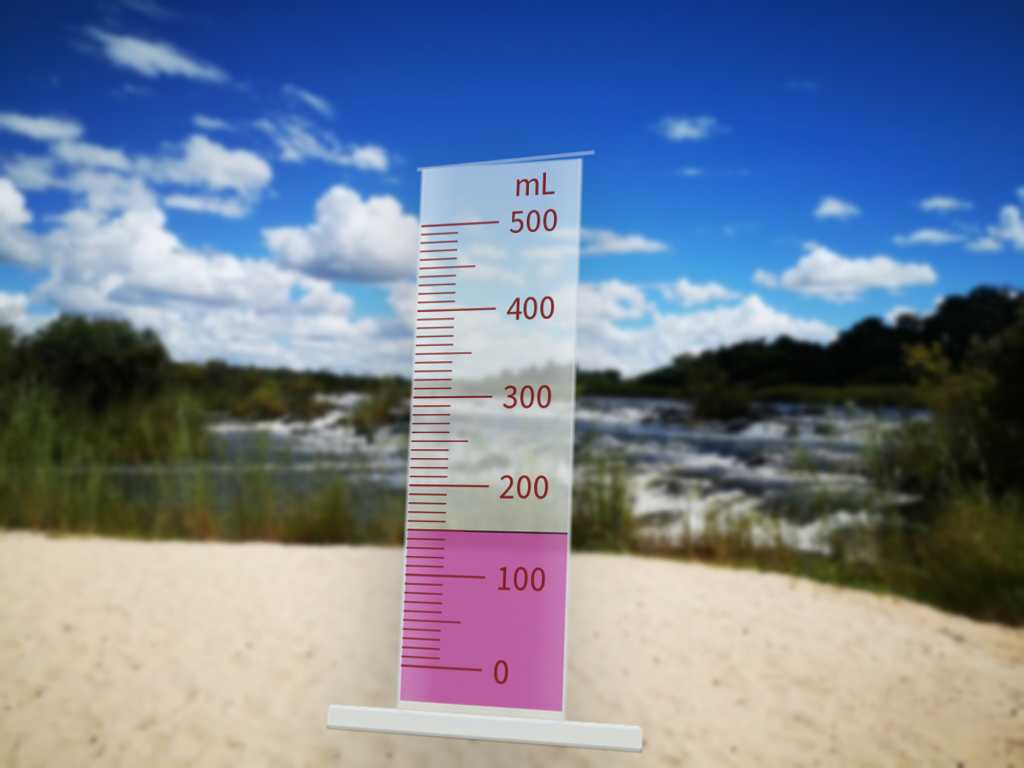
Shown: 150 mL
